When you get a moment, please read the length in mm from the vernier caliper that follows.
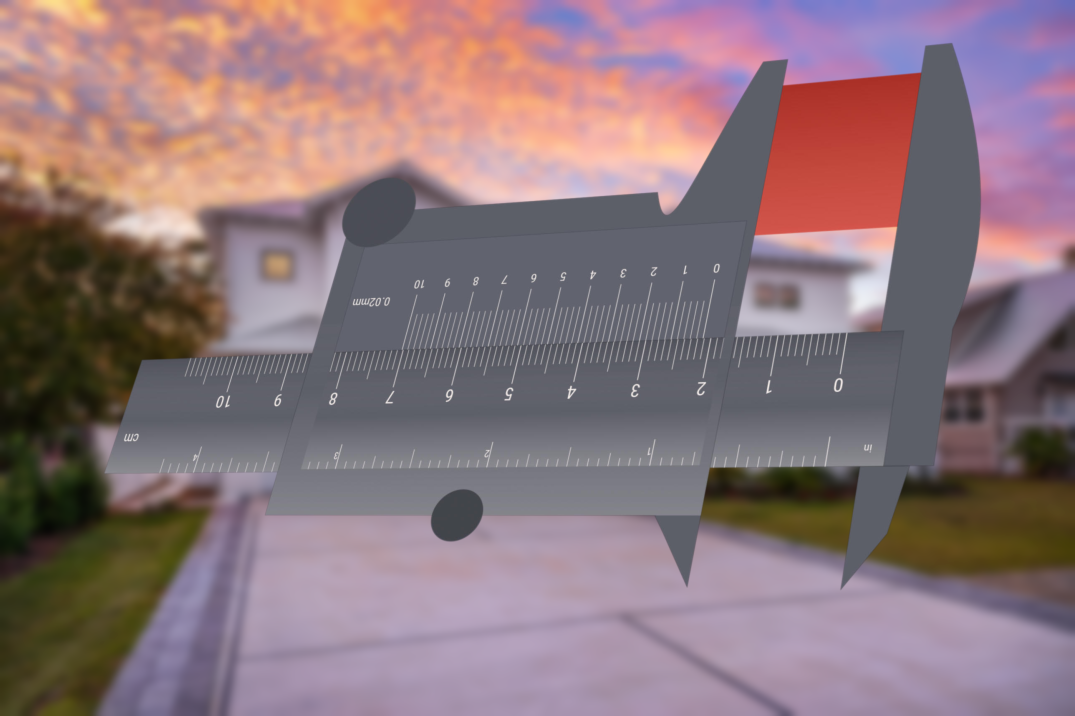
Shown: 21.2 mm
